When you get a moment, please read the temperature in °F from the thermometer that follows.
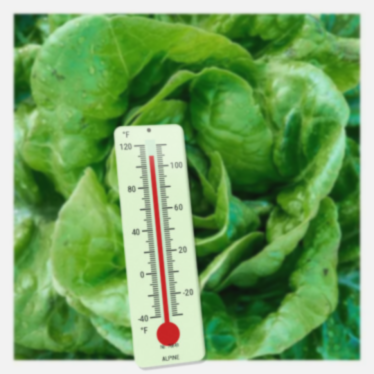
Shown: 110 °F
